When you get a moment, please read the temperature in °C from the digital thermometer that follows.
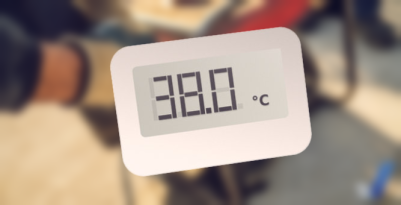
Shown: 38.0 °C
